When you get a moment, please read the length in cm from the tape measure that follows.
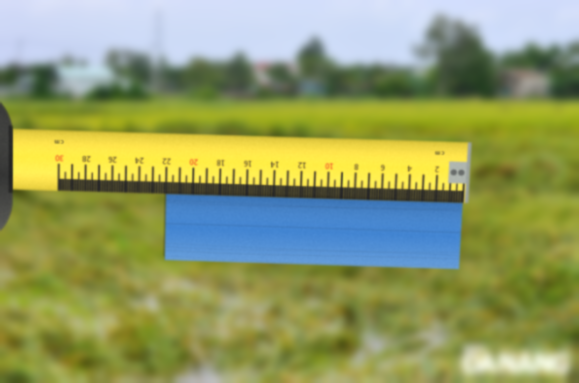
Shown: 22 cm
